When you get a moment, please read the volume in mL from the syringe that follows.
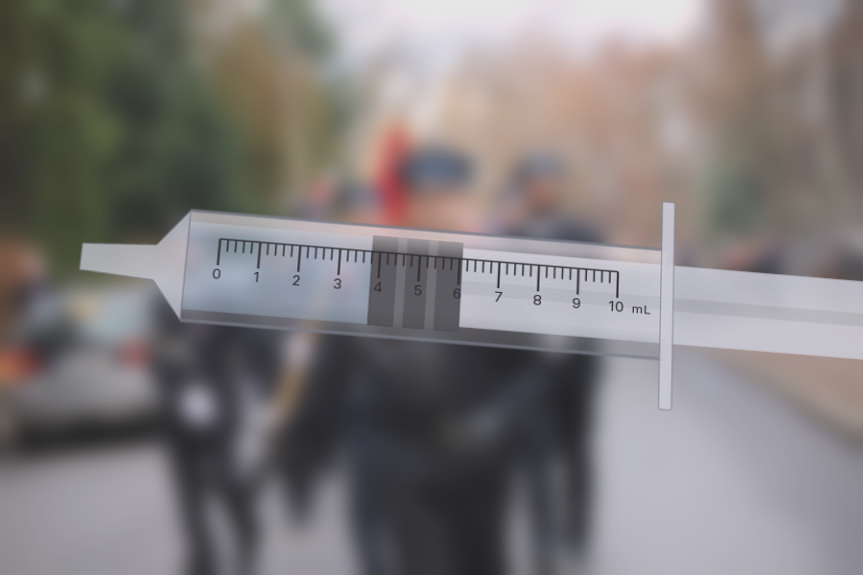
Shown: 3.8 mL
